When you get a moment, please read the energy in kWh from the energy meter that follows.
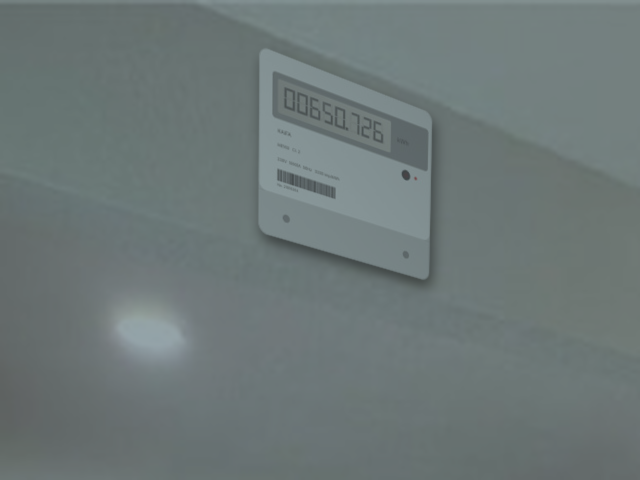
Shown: 650.726 kWh
